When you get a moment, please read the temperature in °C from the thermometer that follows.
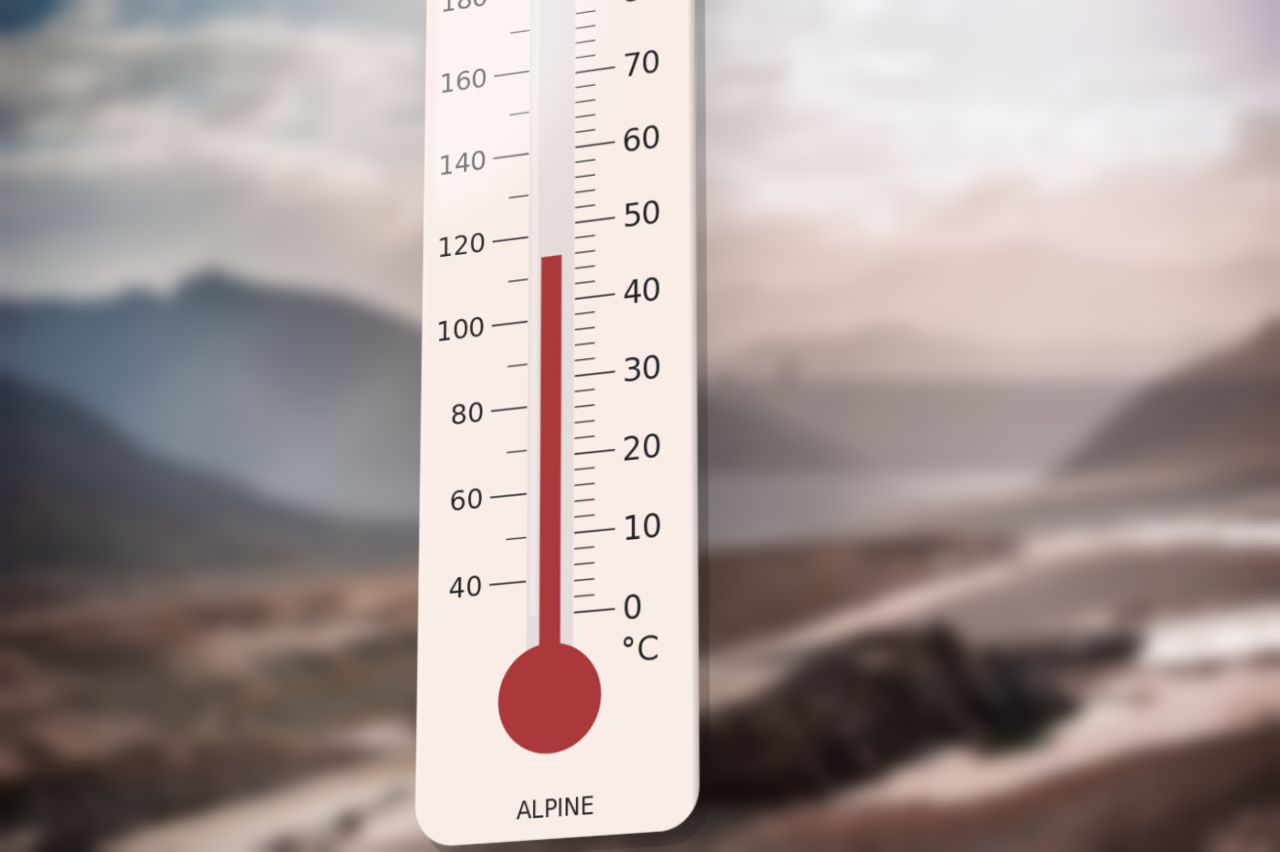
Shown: 46 °C
